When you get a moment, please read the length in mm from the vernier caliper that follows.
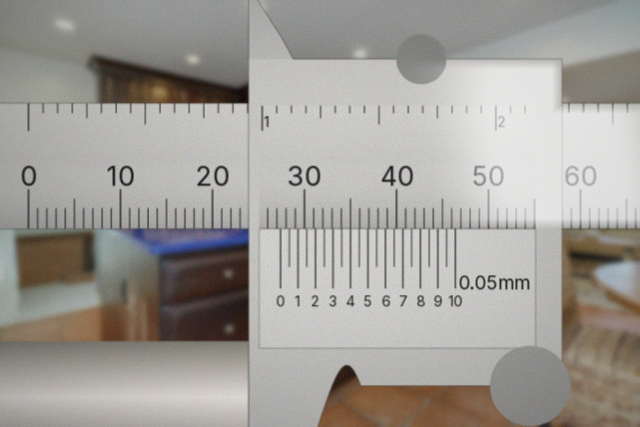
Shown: 27.4 mm
